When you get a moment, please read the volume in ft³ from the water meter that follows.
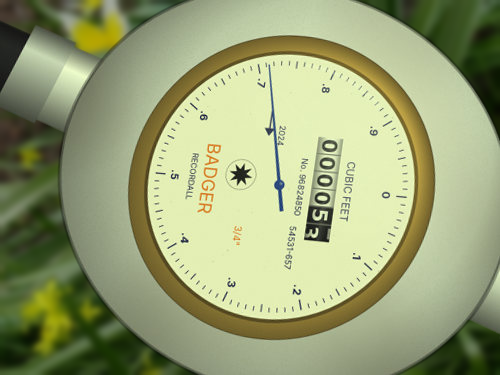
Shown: 52.71 ft³
